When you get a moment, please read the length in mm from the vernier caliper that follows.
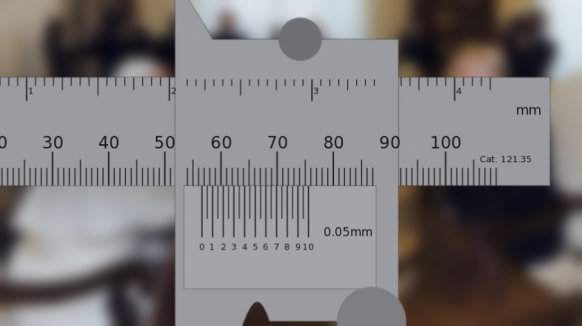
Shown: 56.6 mm
